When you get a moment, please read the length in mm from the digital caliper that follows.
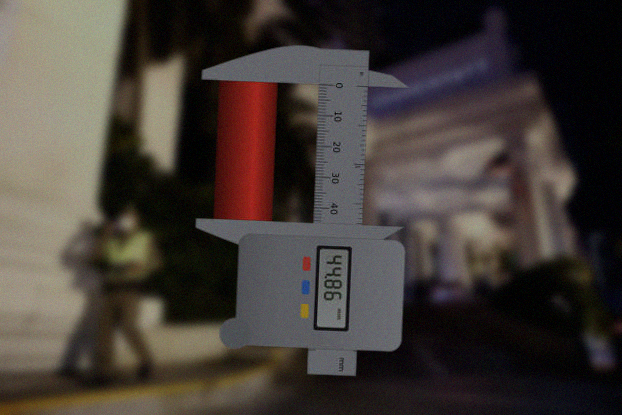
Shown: 44.86 mm
